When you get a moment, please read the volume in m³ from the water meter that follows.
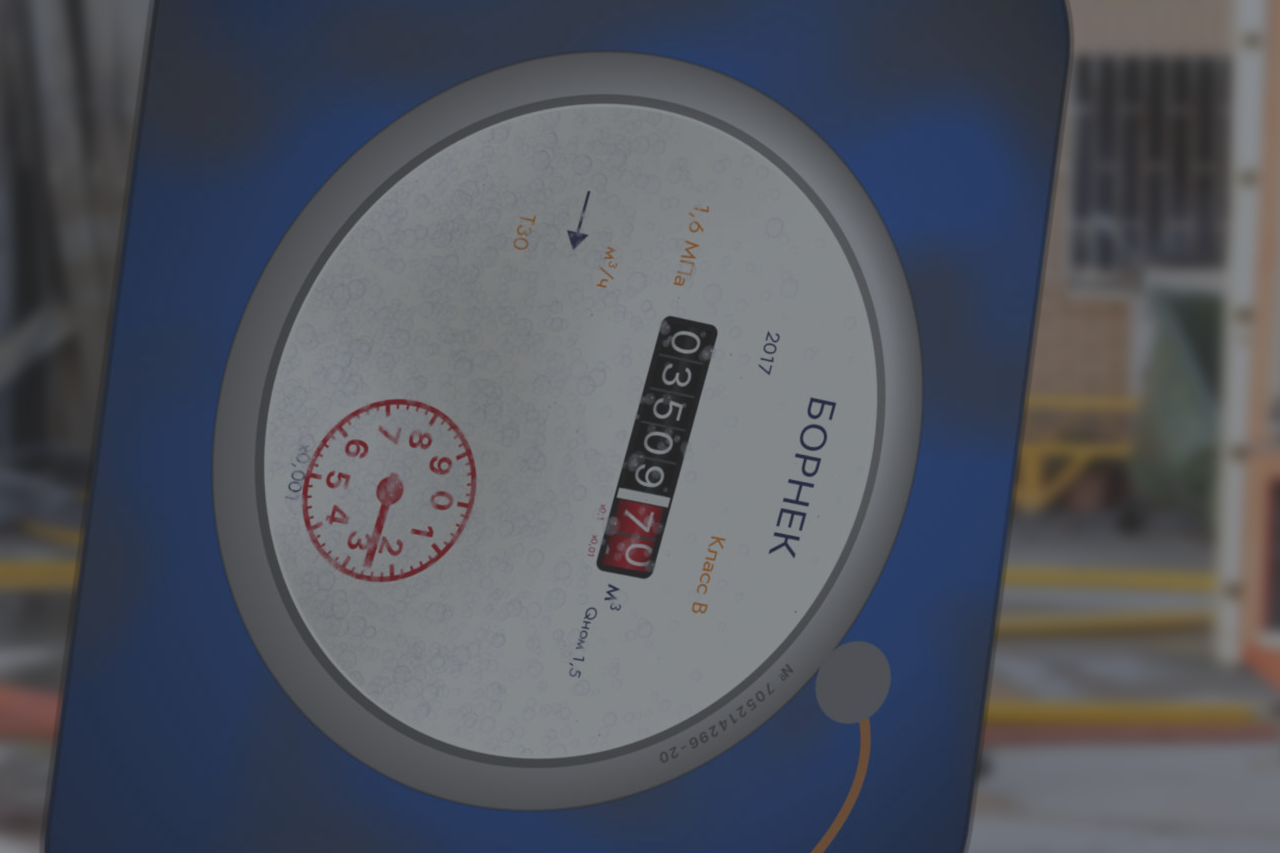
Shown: 3509.702 m³
